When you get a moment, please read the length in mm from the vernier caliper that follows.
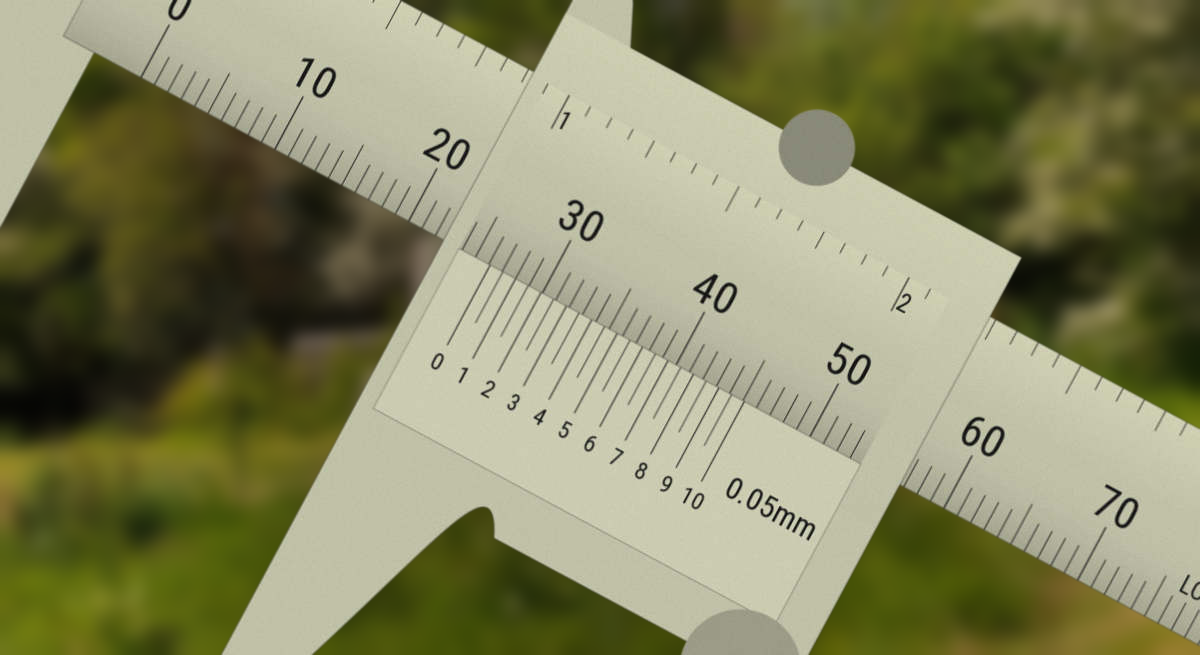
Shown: 26.1 mm
